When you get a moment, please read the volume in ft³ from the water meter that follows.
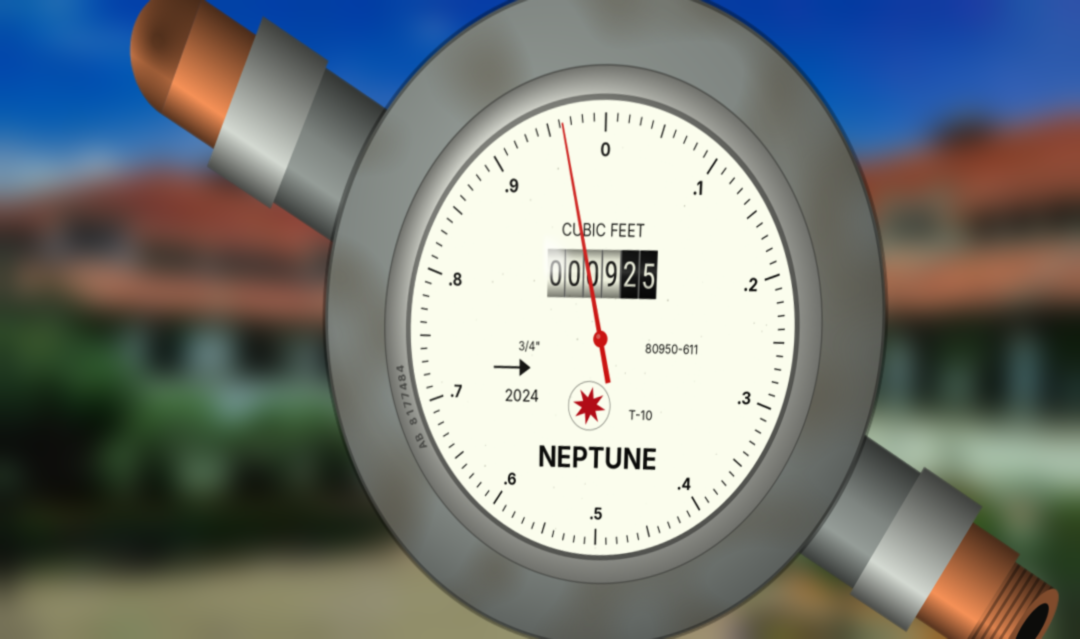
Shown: 924.96 ft³
